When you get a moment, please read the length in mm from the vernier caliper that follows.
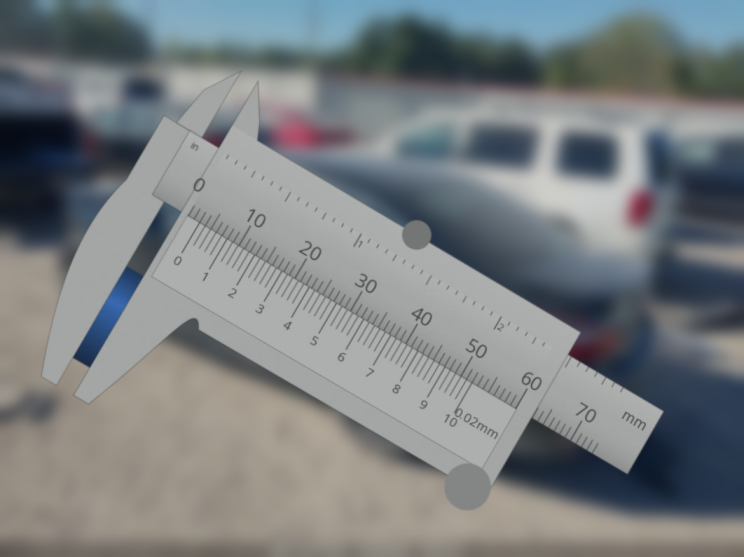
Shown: 3.0 mm
